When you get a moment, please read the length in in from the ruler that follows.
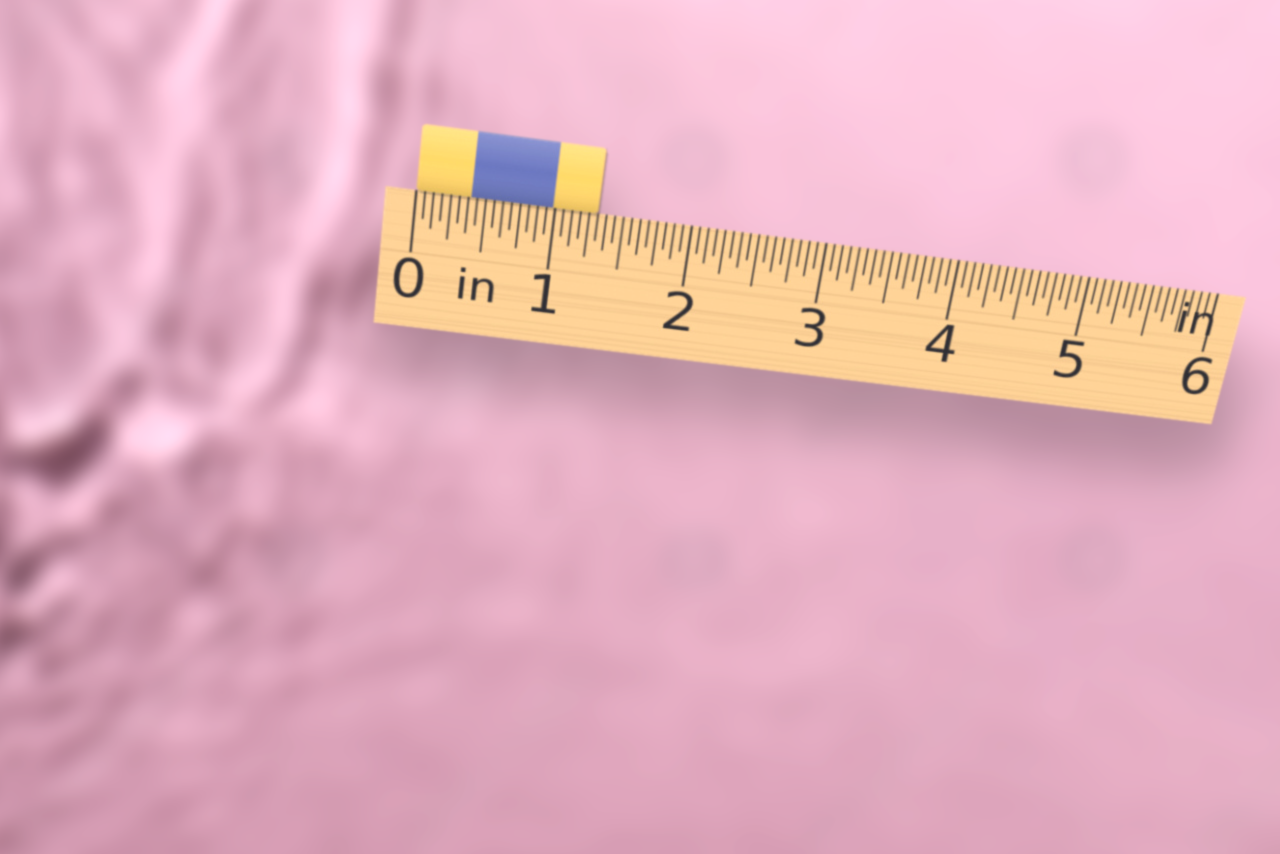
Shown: 1.3125 in
